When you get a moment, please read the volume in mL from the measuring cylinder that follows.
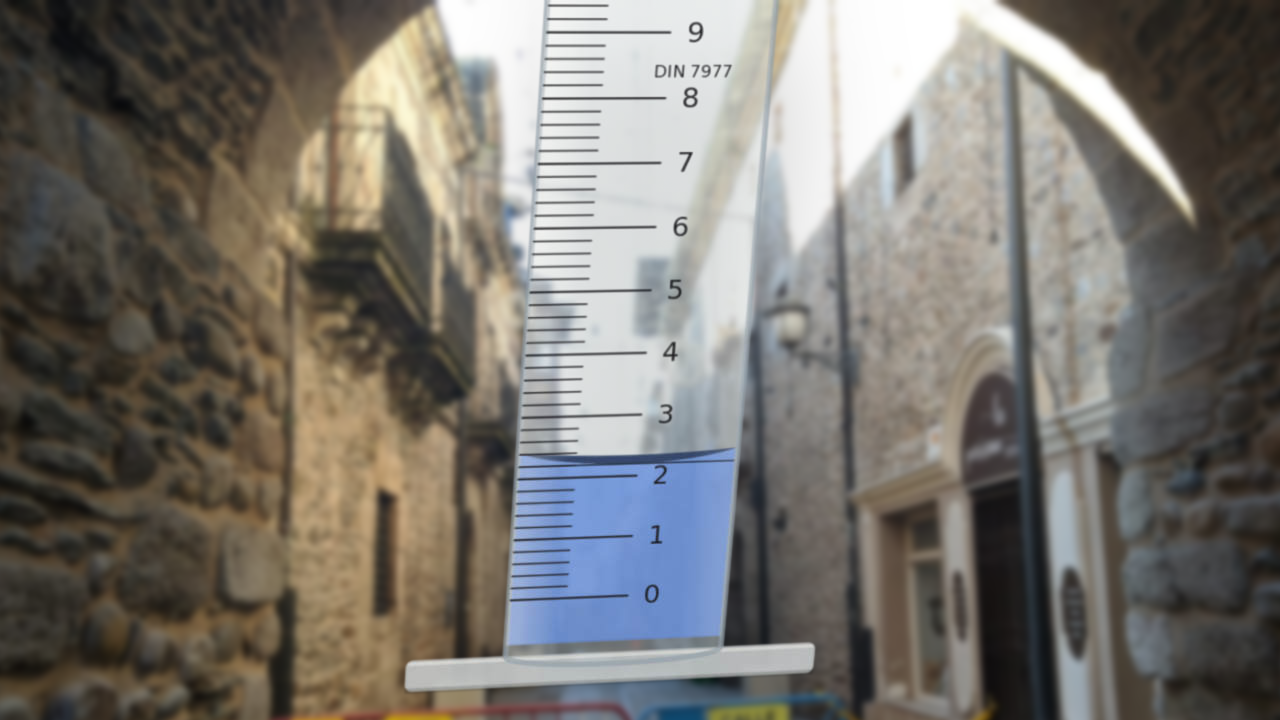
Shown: 2.2 mL
